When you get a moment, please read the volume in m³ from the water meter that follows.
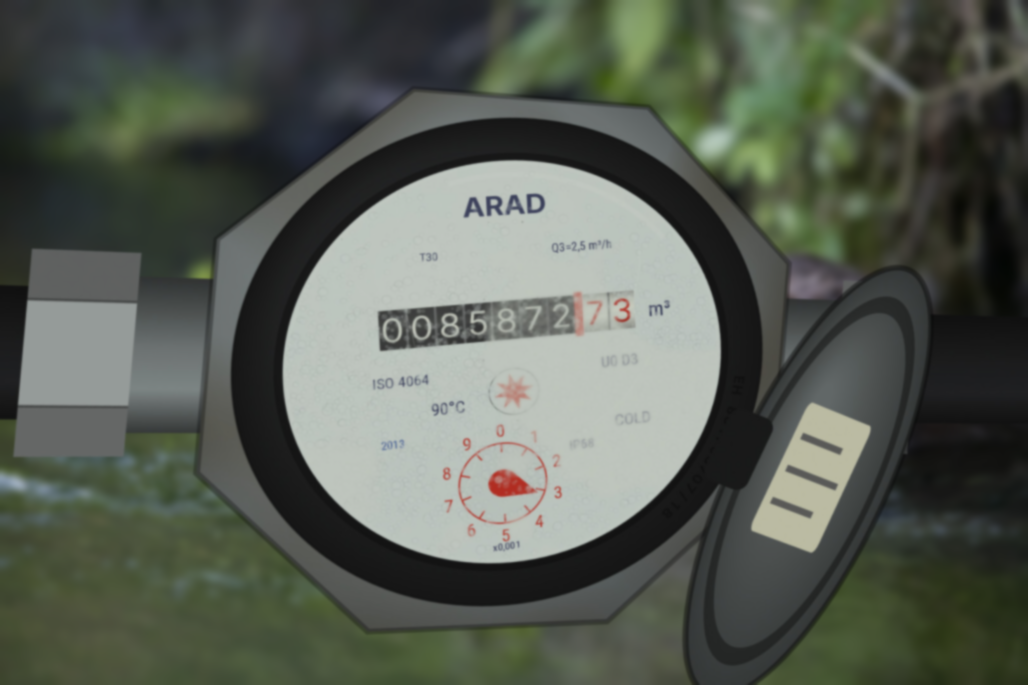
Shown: 85872.733 m³
